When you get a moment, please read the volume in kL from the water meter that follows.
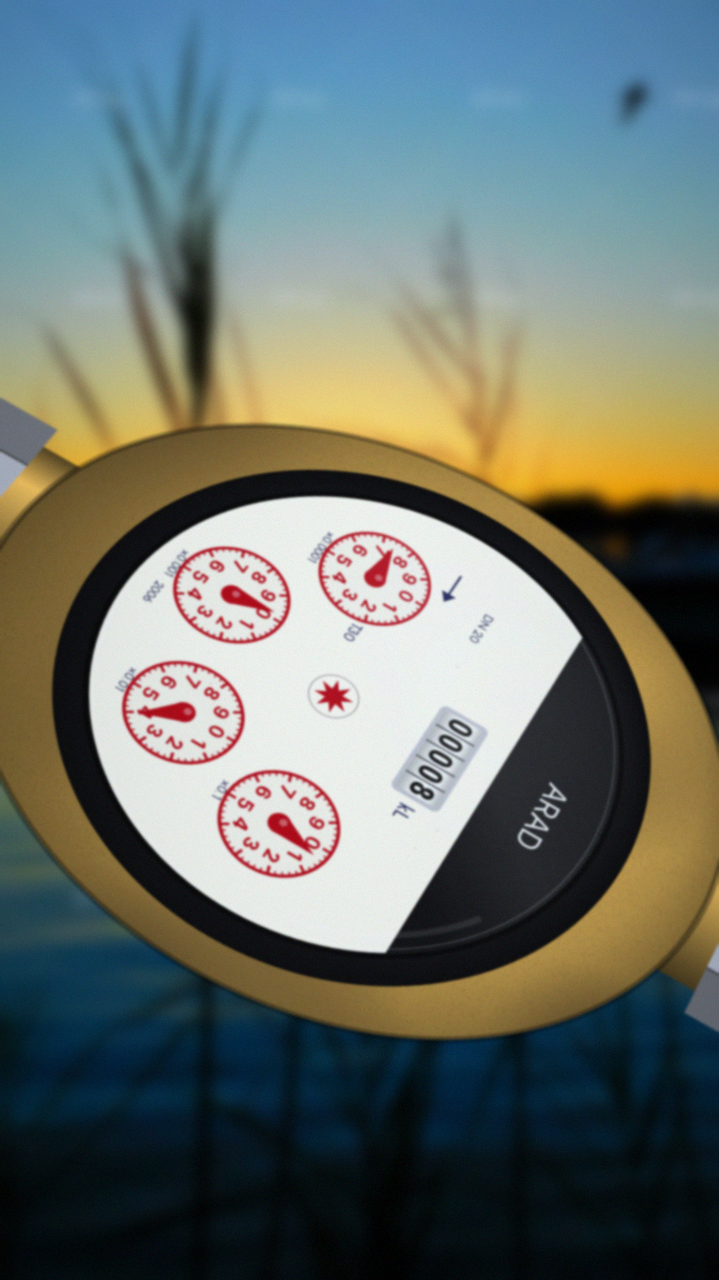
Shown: 8.0397 kL
